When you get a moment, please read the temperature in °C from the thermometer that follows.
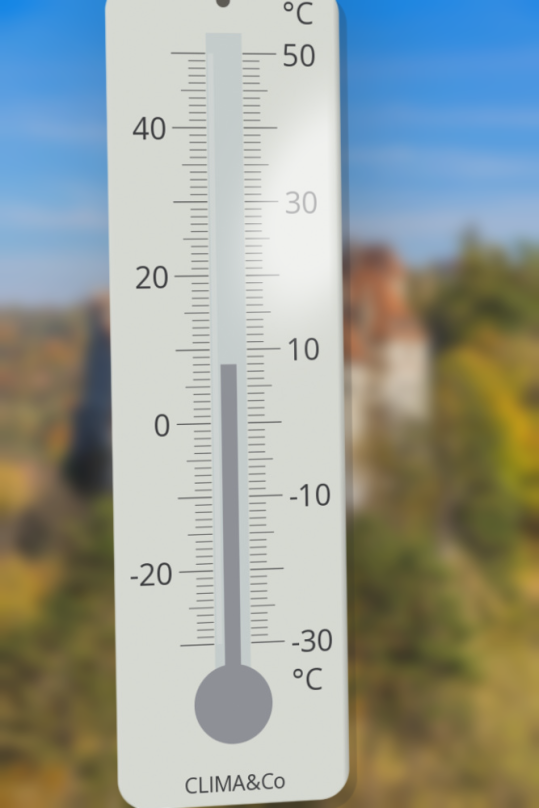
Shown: 8 °C
